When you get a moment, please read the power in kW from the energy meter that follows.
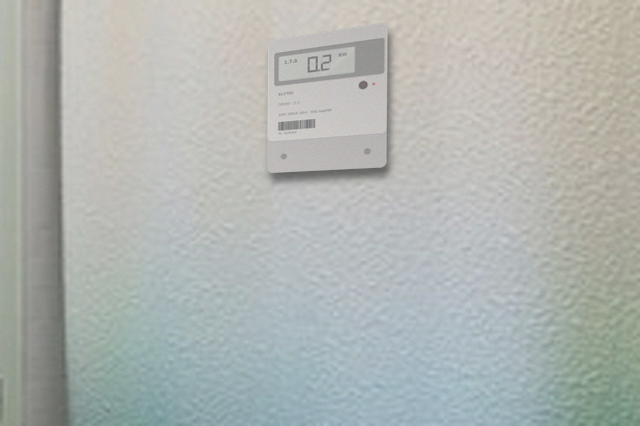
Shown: 0.2 kW
